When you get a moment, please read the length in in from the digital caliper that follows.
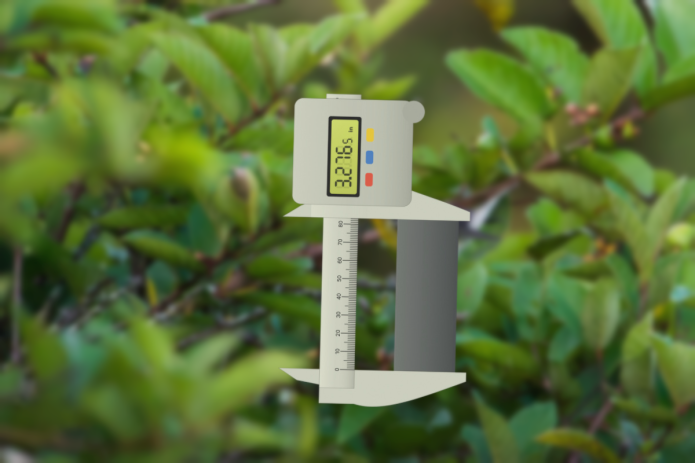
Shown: 3.2765 in
